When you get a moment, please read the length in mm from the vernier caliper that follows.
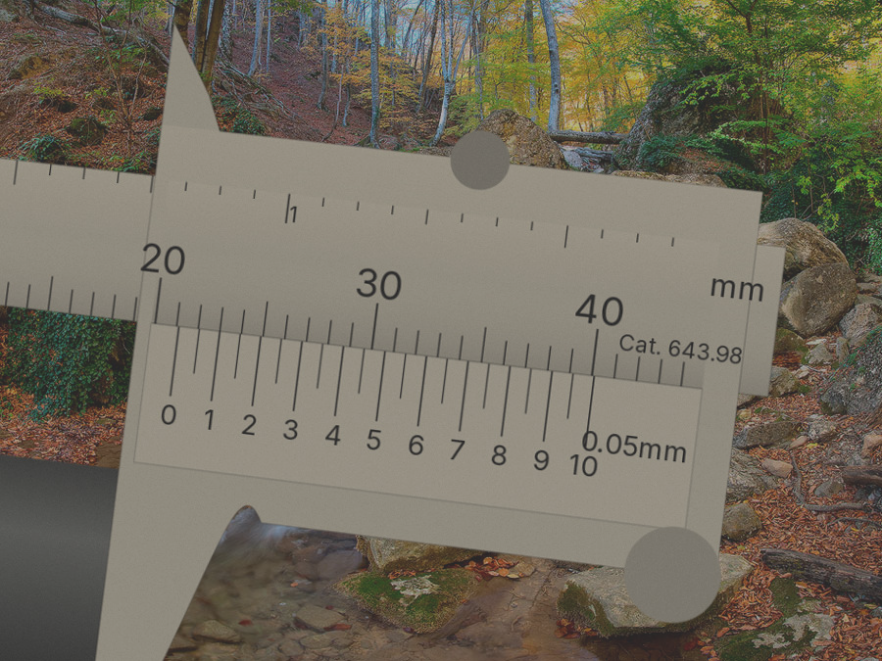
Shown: 21.10 mm
